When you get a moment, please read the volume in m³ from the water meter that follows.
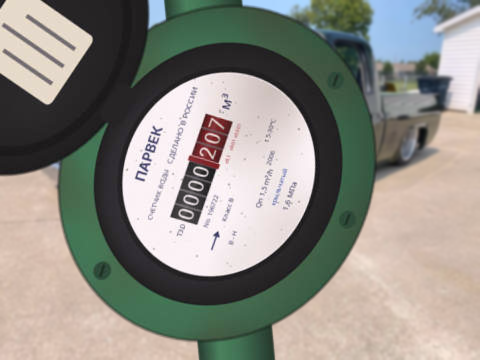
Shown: 0.207 m³
